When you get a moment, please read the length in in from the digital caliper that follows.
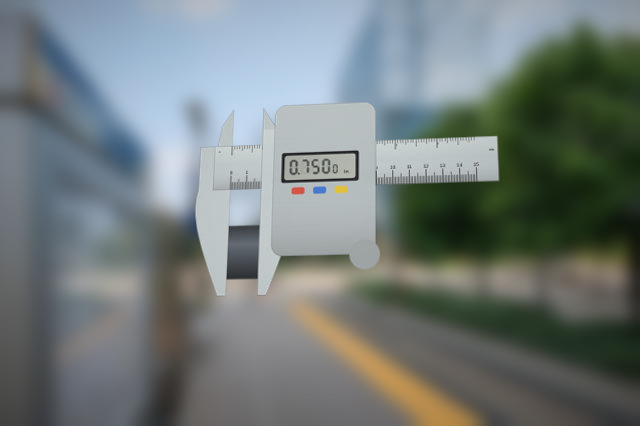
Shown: 0.7500 in
